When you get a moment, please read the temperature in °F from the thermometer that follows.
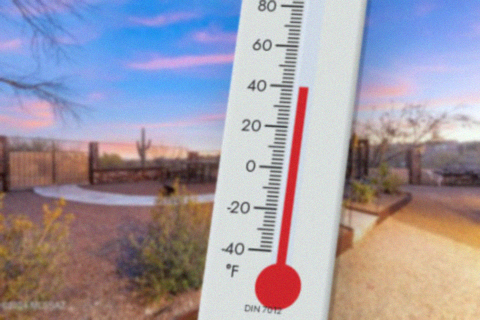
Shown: 40 °F
